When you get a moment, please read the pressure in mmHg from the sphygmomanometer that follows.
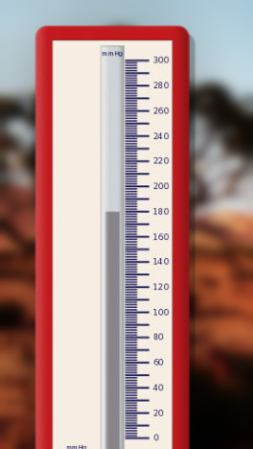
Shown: 180 mmHg
